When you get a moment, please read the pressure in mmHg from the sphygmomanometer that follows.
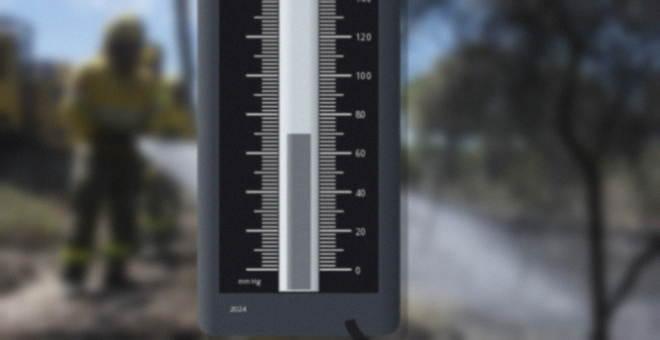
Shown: 70 mmHg
